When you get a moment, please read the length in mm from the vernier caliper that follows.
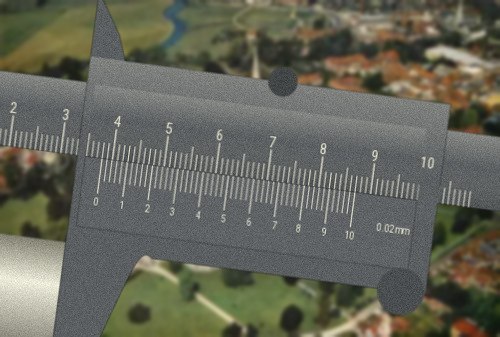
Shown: 38.0 mm
